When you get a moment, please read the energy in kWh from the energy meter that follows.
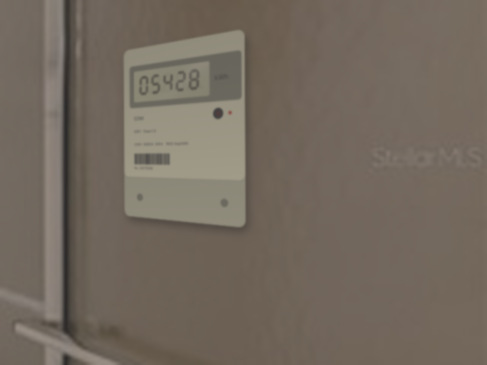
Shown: 5428 kWh
